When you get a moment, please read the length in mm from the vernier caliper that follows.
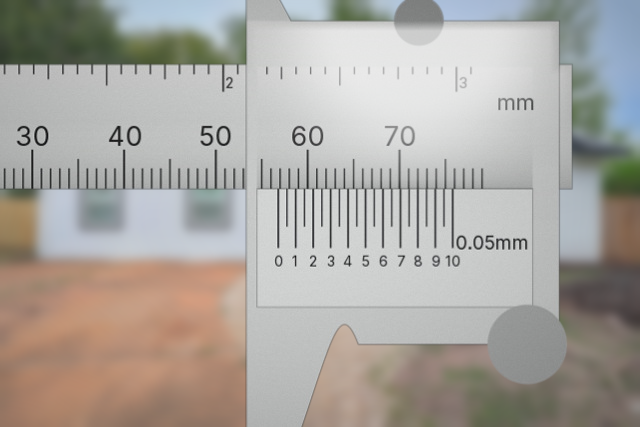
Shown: 56.8 mm
